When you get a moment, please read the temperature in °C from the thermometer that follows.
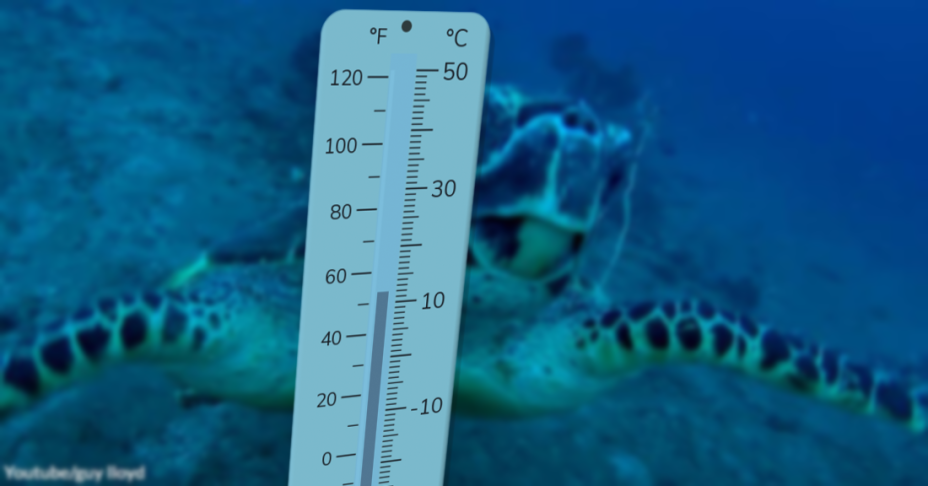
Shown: 12 °C
